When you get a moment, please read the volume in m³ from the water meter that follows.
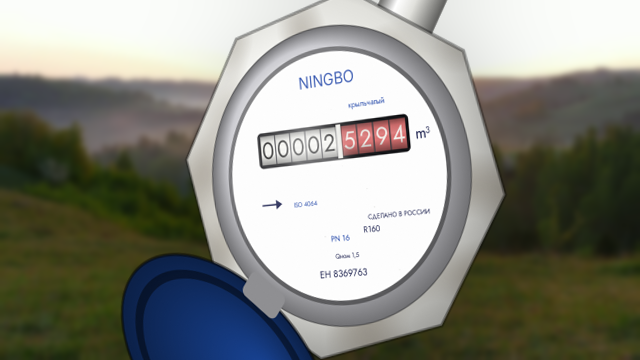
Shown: 2.5294 m³
